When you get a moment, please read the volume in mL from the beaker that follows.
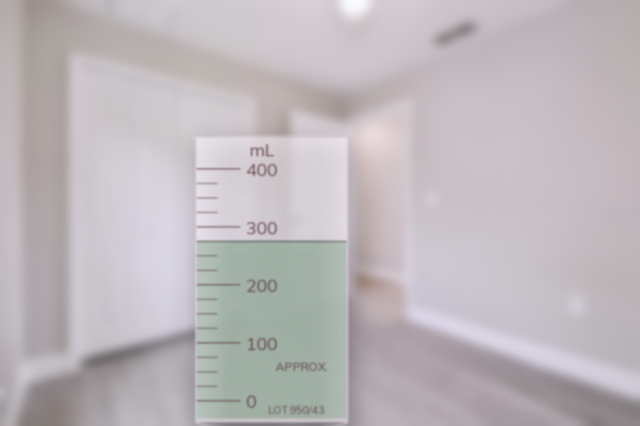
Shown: 275 mL
